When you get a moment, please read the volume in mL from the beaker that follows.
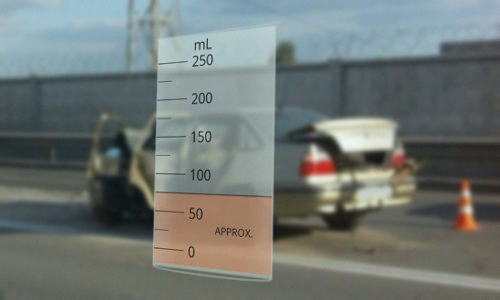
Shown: 75 mL
